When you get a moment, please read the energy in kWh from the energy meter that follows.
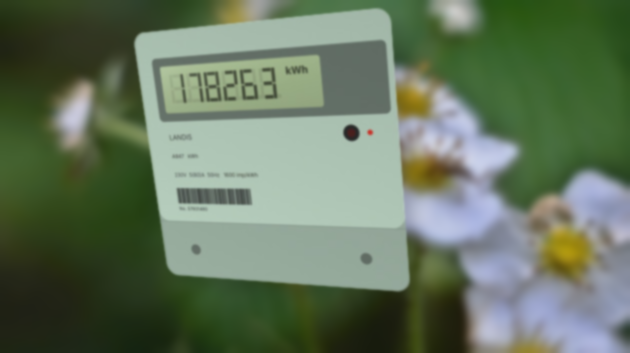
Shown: 178263 kWh
